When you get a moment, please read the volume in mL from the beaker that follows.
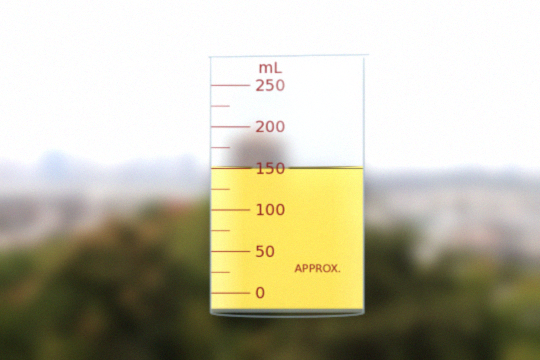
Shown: 150 mL
